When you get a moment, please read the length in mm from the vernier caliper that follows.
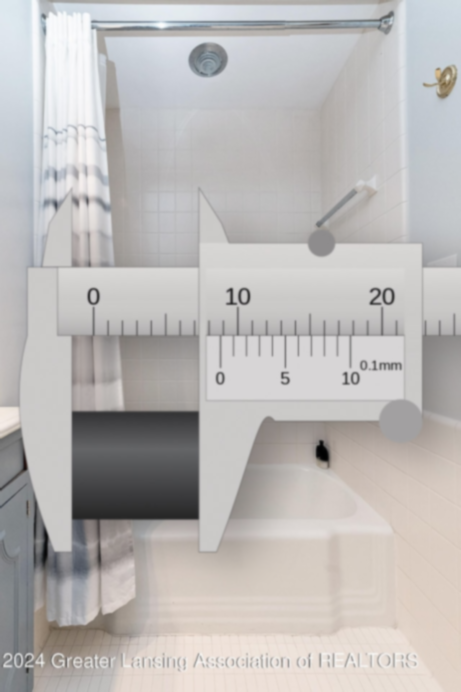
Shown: 8.8 mm
